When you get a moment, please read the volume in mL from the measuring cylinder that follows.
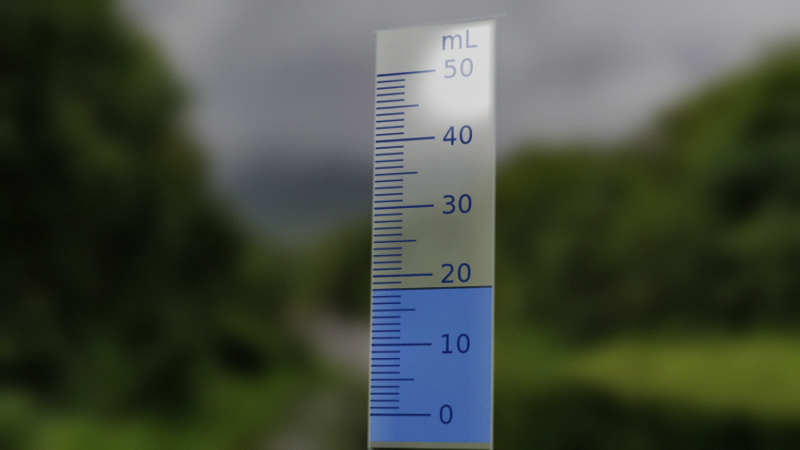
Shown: 18 mL
